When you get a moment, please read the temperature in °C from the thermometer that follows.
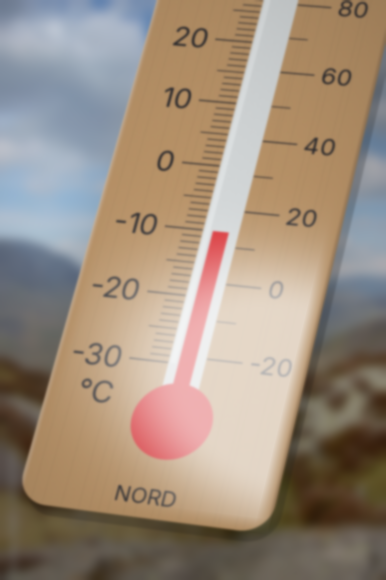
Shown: -10 °C
